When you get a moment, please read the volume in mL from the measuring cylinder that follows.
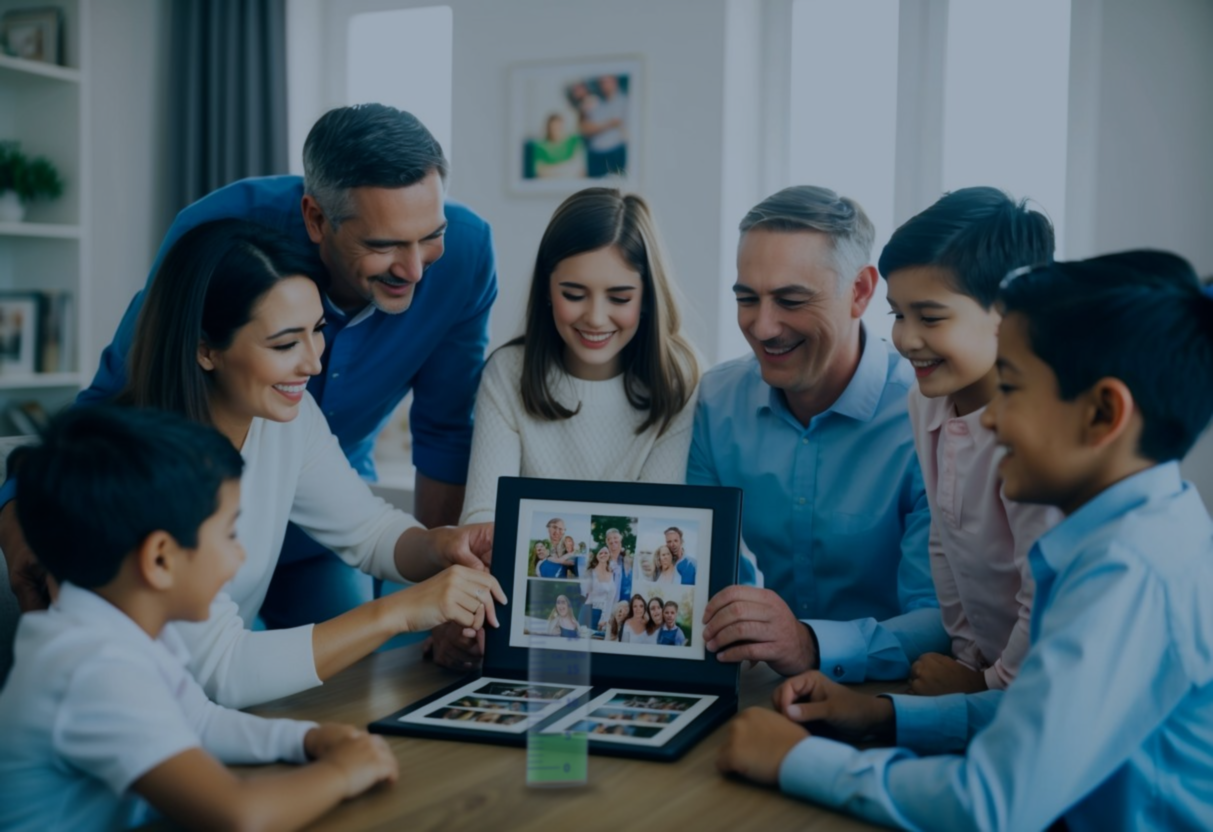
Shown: 5 mL
